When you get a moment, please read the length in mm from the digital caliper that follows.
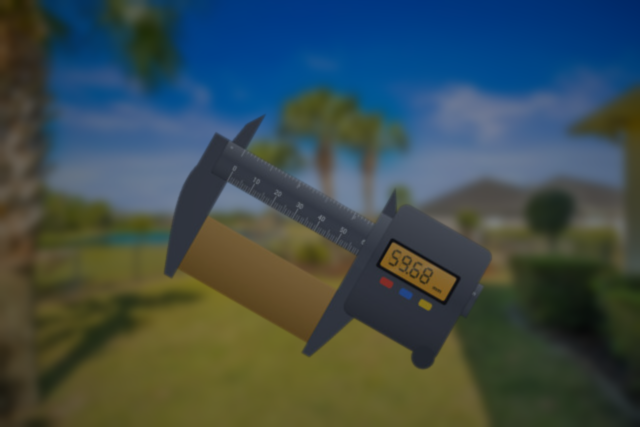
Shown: 59.68 mm
